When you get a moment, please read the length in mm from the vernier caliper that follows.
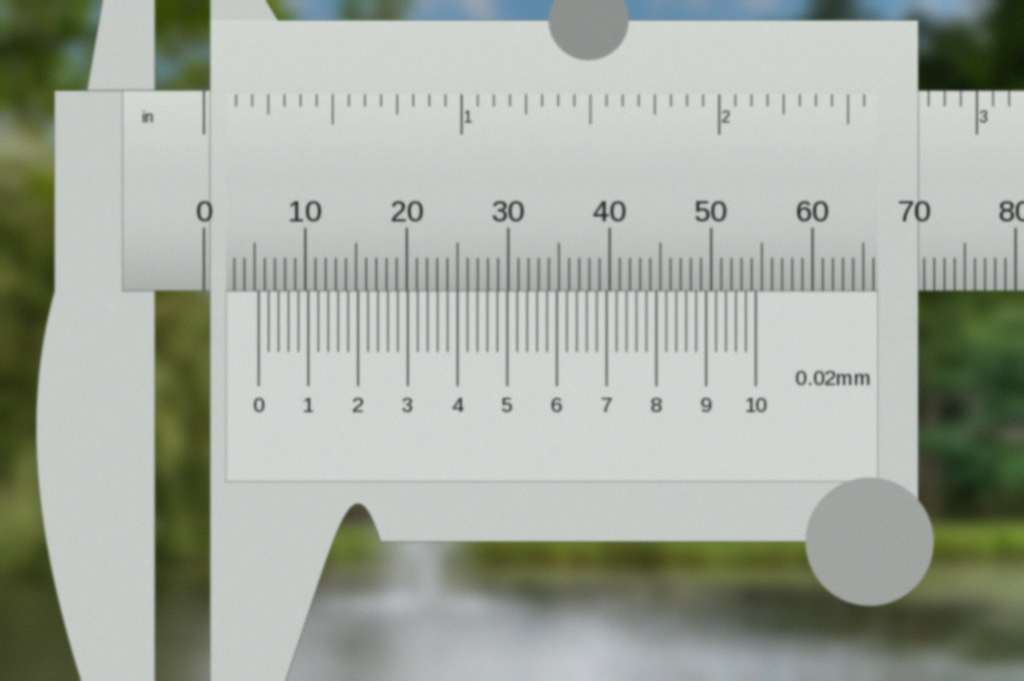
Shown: 5.4 mm
